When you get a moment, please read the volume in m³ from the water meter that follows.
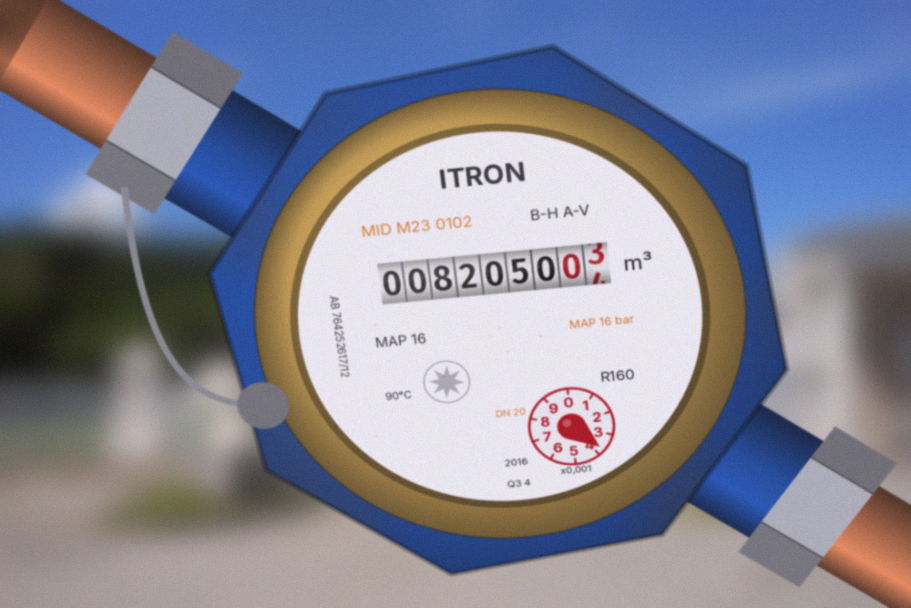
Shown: 82050.033 m³
